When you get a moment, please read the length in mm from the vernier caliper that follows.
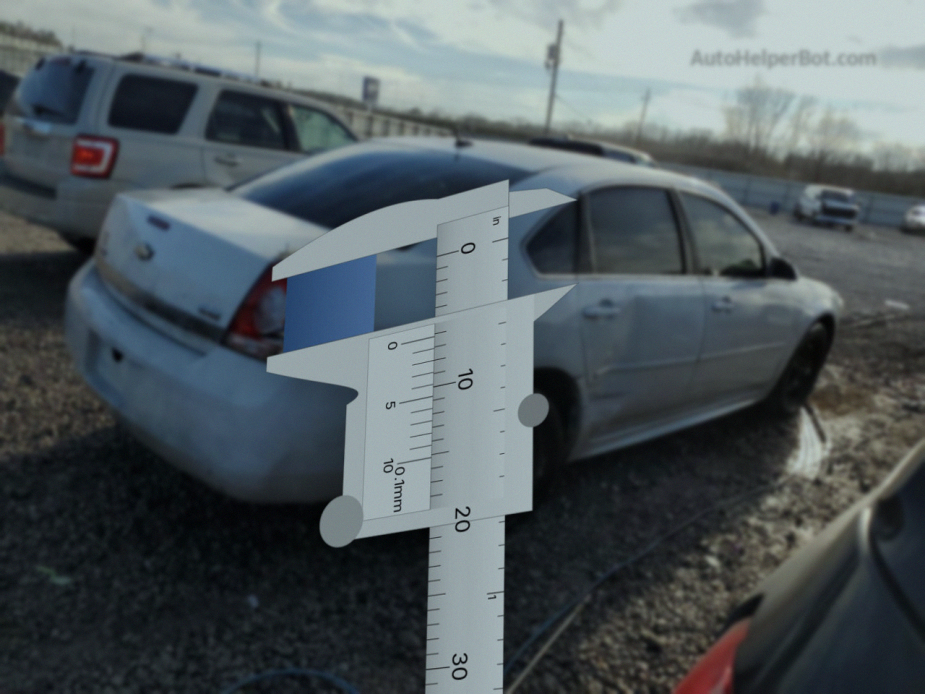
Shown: 6.2 mm
